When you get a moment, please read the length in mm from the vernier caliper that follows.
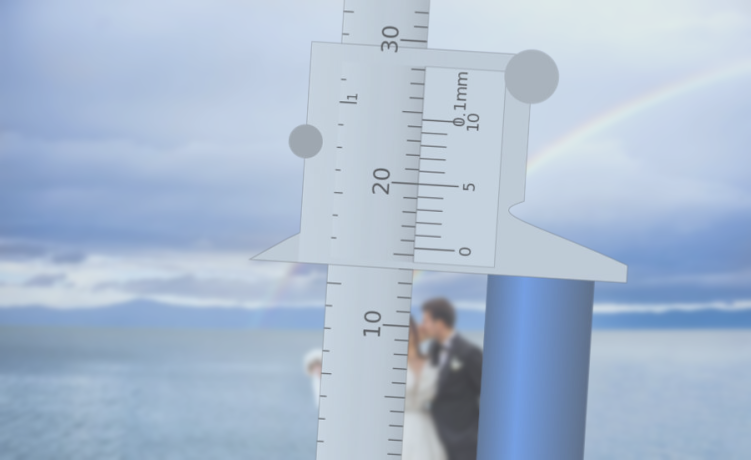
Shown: 15.5 mm
